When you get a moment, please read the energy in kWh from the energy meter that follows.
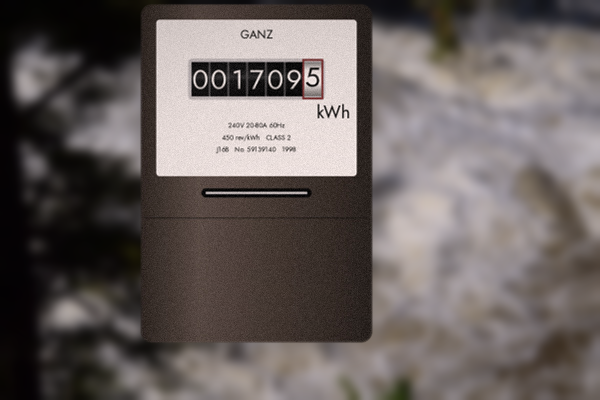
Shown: 1709.5 kWh
